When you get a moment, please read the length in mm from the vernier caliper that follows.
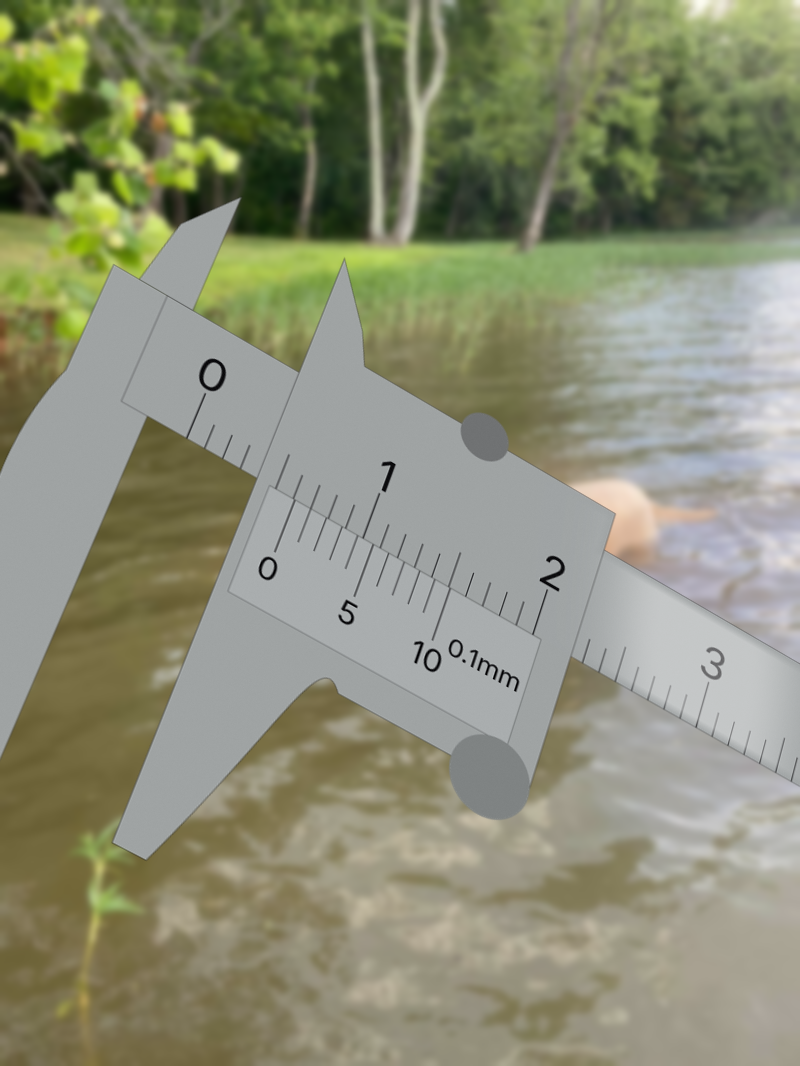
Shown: 6.1 mm
